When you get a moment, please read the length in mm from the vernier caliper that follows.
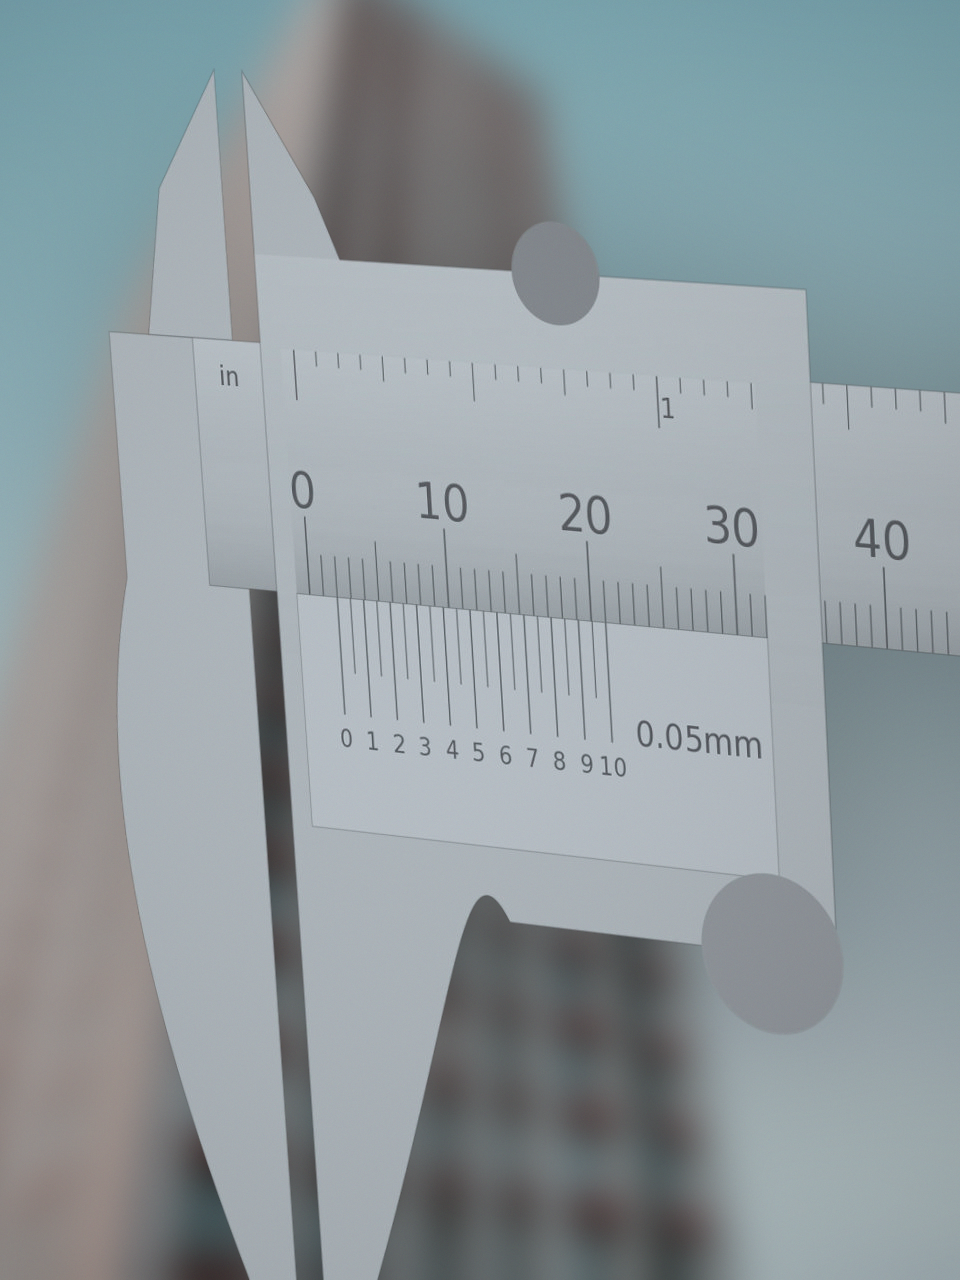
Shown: 2.0 mm
